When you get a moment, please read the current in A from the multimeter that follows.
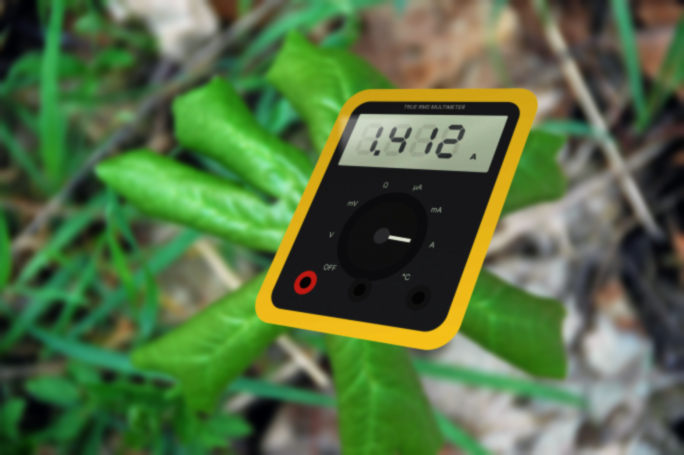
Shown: 1.412 A
